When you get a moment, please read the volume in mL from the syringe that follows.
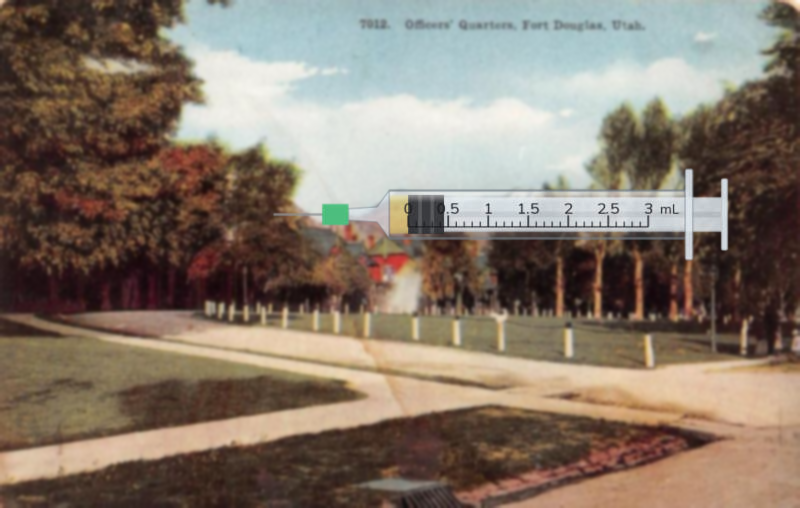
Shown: 0 mL
